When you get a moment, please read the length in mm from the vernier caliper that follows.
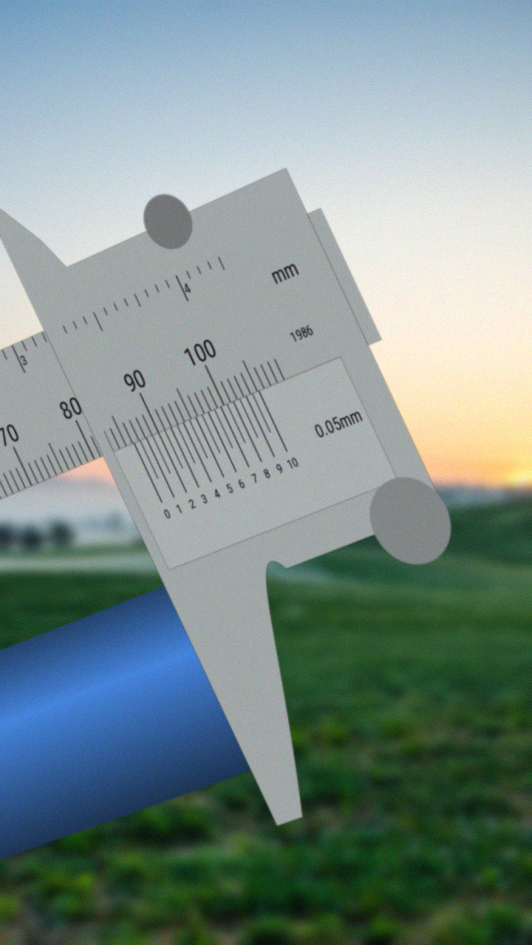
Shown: 86.2 mm
